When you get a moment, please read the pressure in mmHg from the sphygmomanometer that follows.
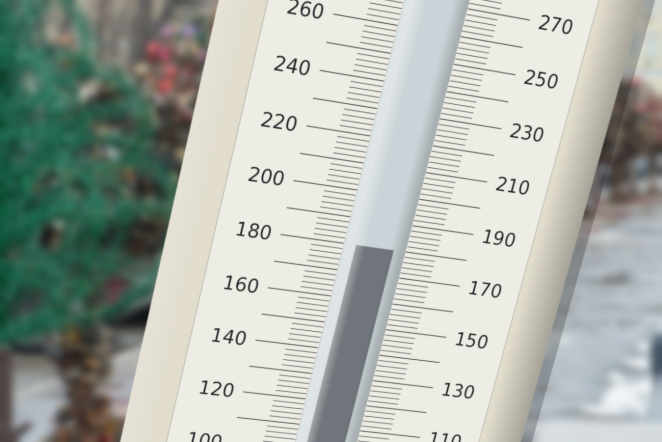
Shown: 180 mmHg
